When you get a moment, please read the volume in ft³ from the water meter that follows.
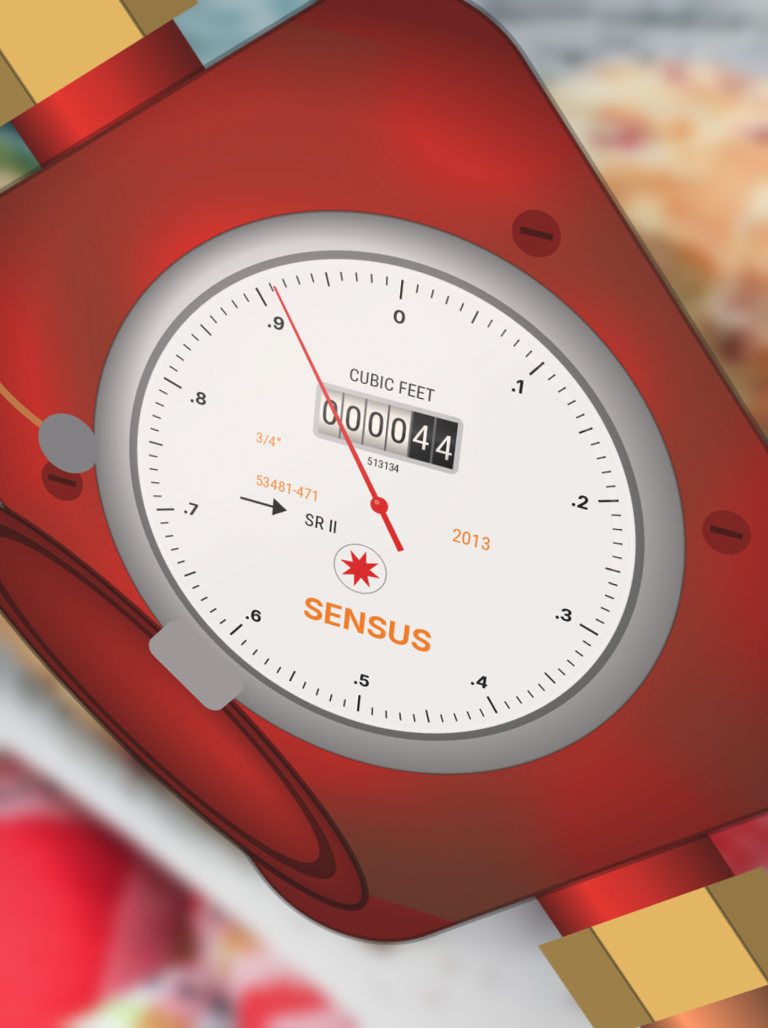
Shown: 43.91 ft³
